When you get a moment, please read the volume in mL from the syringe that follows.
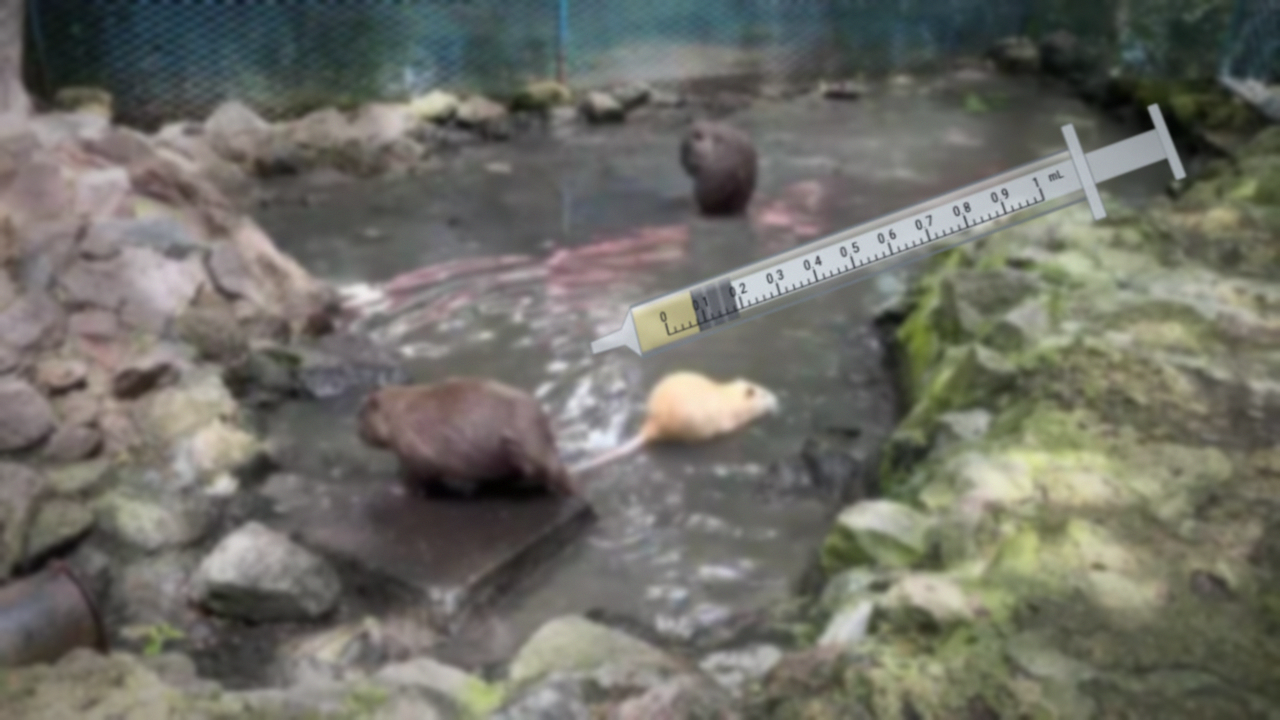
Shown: 0.08 mL
